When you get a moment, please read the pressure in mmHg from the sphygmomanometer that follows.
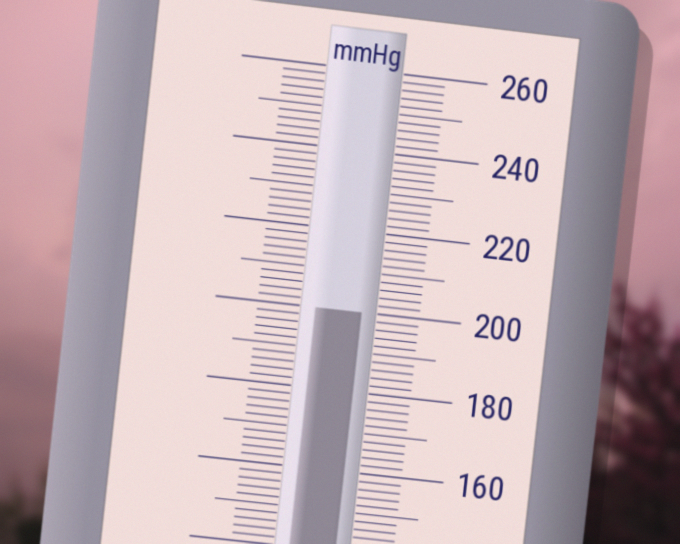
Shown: 200 mmHg
